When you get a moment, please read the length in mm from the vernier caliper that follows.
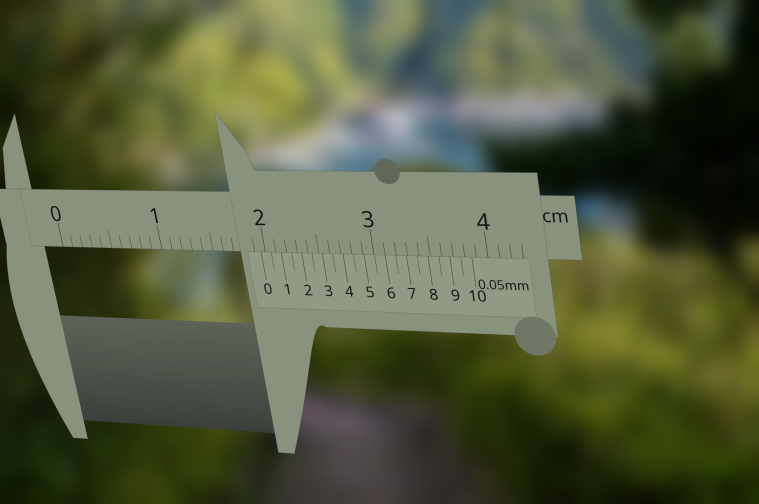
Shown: 19.6 mm
